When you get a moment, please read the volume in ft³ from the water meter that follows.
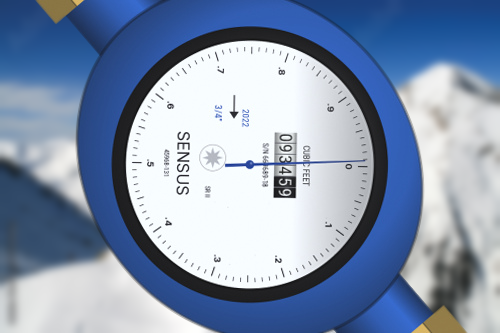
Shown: 93458.99 ft³
